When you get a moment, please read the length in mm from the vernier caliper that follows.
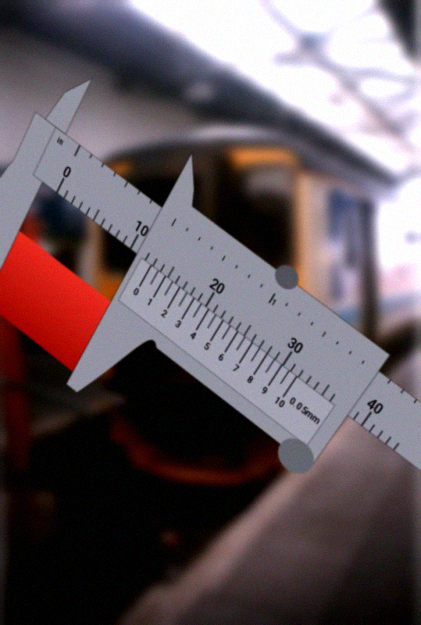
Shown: 12.8 mm
